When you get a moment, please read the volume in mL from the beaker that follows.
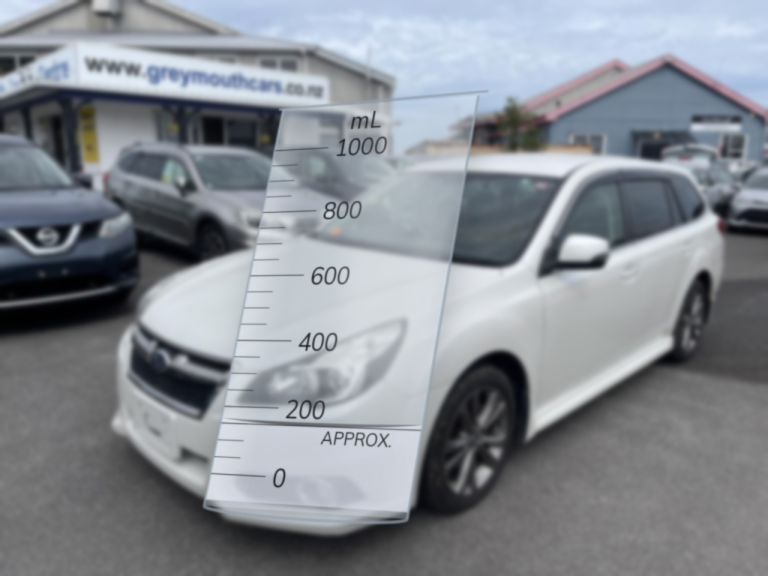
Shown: 150 mL
